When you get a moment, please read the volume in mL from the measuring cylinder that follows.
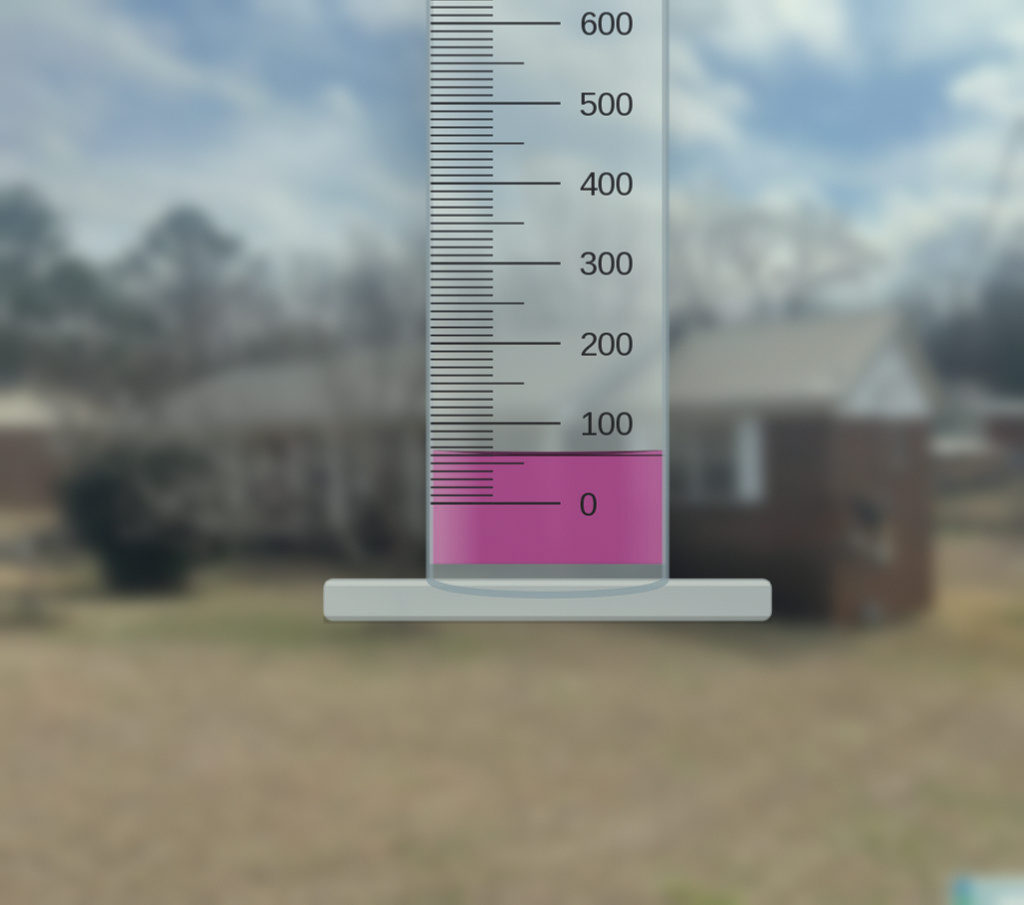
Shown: 60 mL
